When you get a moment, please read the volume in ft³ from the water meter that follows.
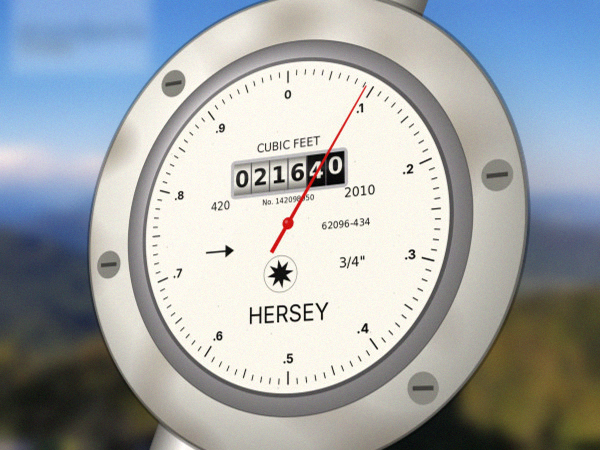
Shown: 21640.09 ft³
